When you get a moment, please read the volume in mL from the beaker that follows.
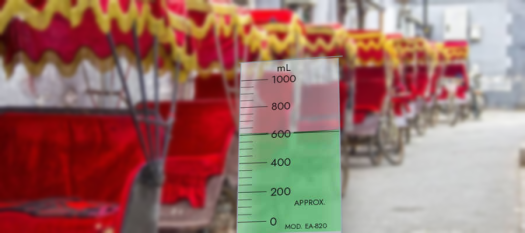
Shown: 600 mL
